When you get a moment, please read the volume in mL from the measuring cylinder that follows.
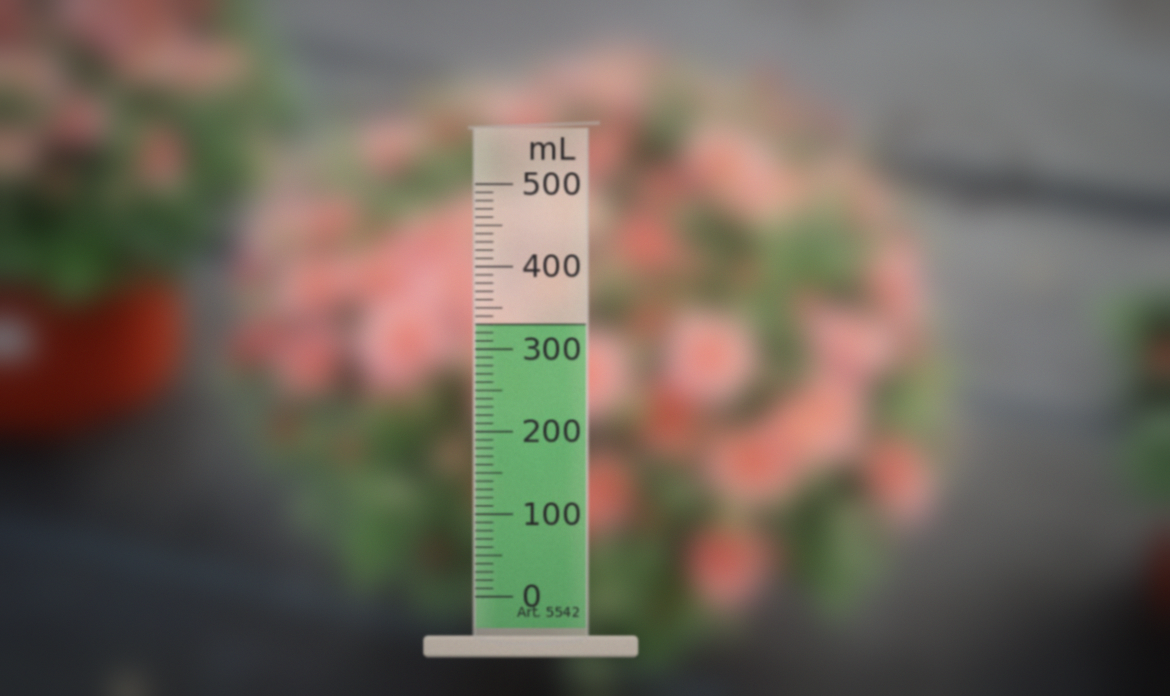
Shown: 330 mL
